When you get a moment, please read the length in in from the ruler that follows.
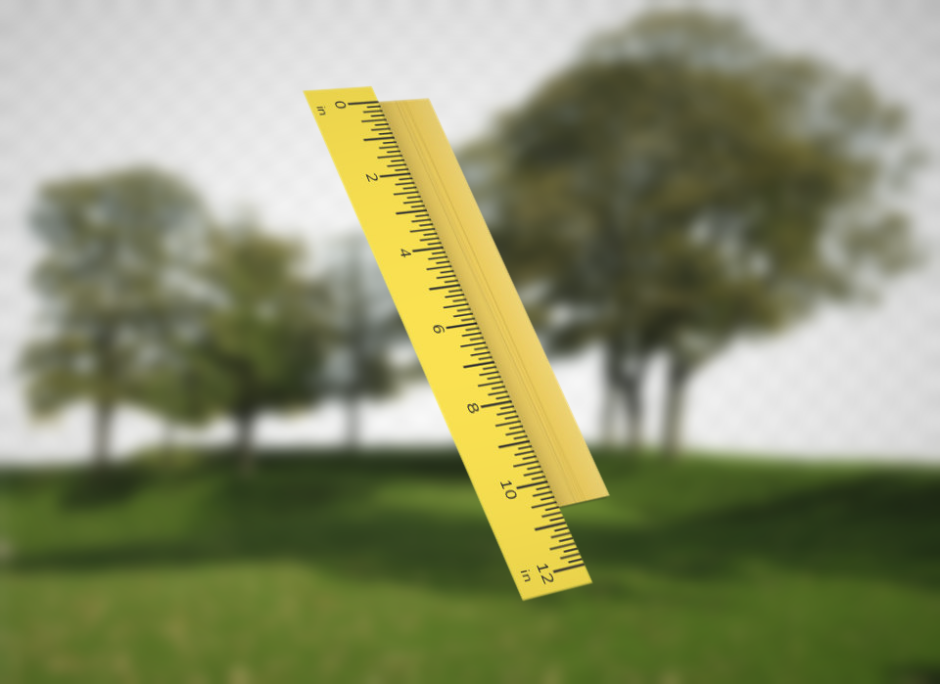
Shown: 10.625 in
